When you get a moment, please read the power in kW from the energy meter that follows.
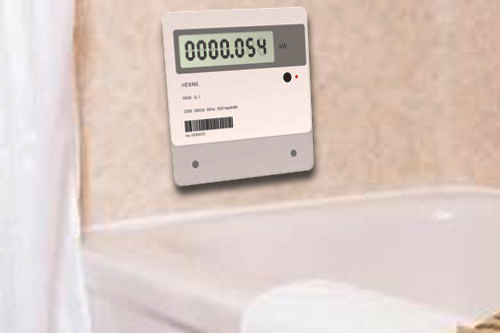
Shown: 0.054 kW
